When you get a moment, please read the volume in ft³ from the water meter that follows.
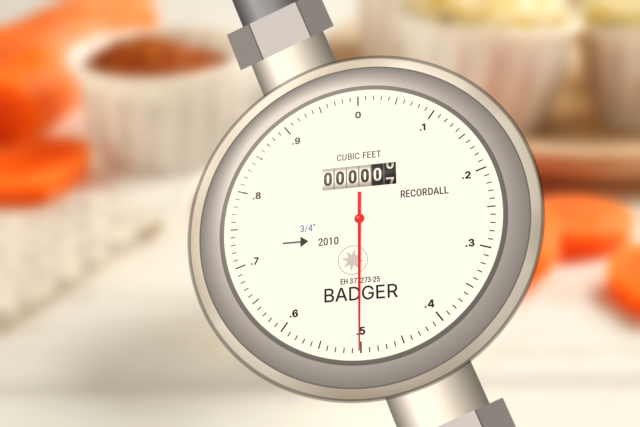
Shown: 6.50 ft³
